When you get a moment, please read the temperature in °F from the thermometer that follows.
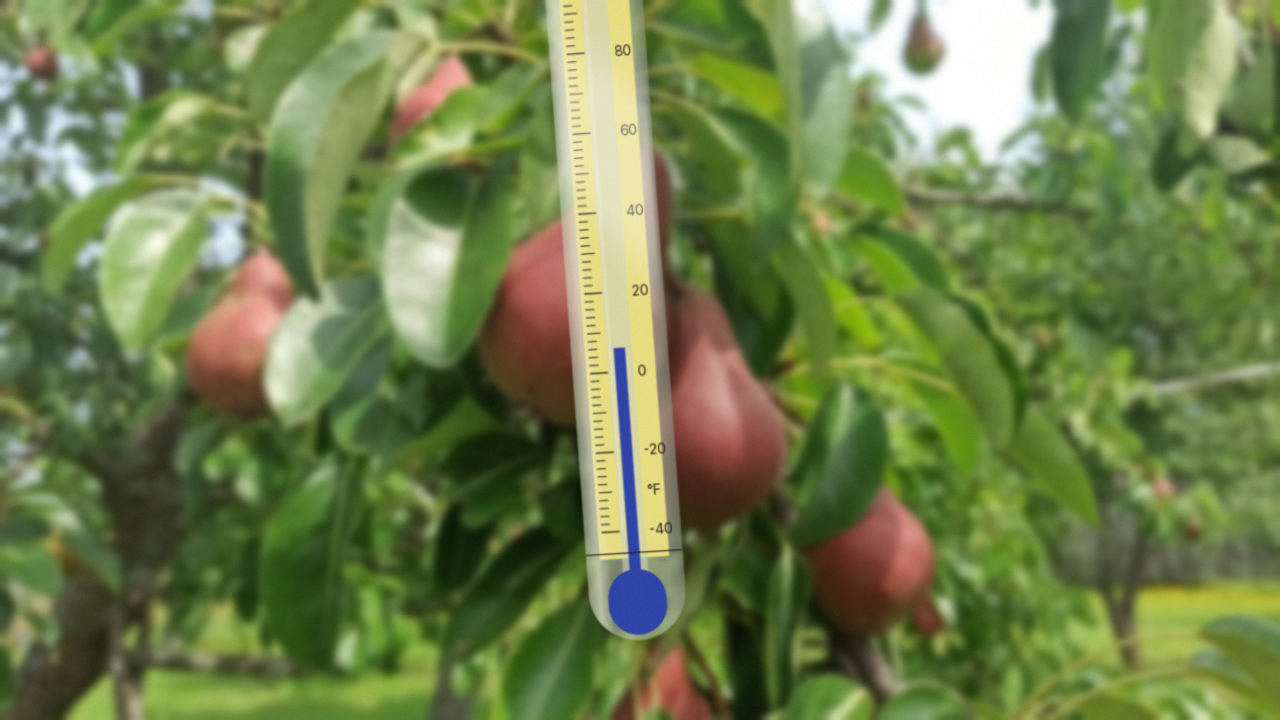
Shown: 6 °F
